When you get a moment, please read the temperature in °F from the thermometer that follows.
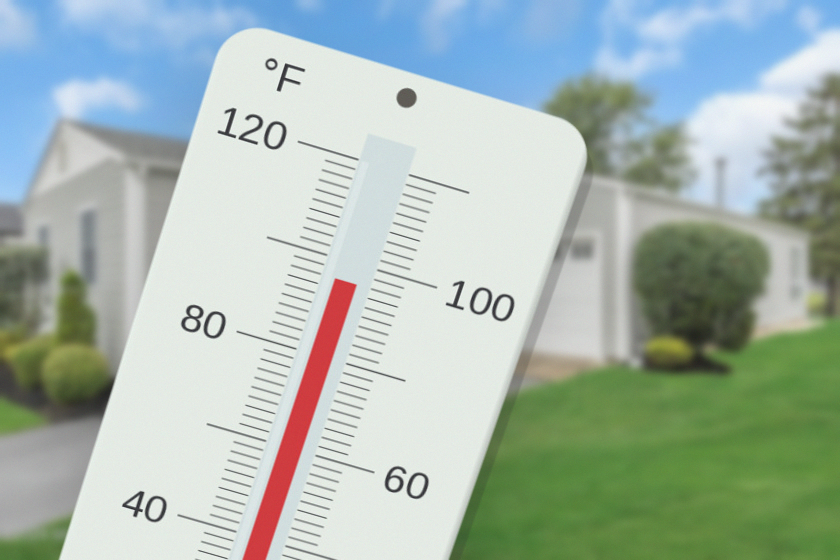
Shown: 96 °F
